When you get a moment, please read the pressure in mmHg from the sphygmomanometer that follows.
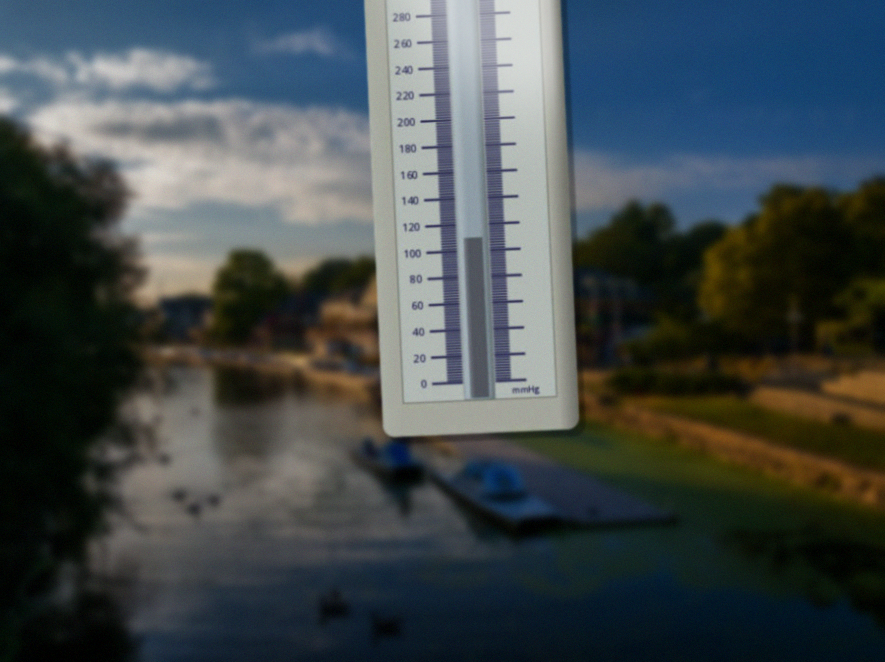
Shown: 110 mmHg
